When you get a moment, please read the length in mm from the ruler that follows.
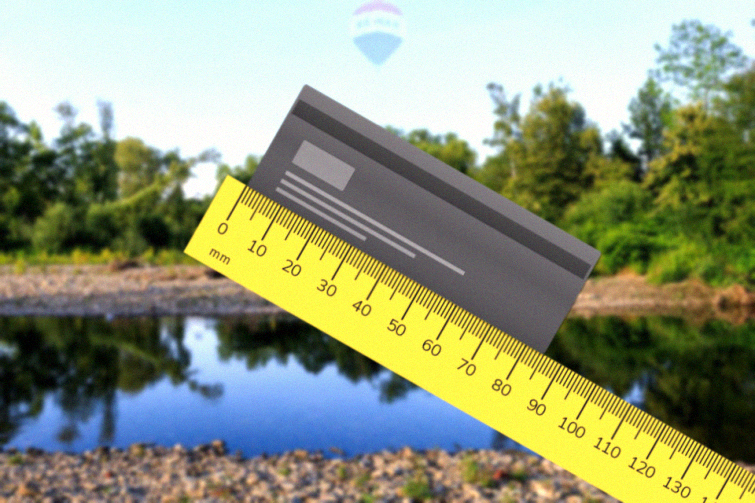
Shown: 85 mm
